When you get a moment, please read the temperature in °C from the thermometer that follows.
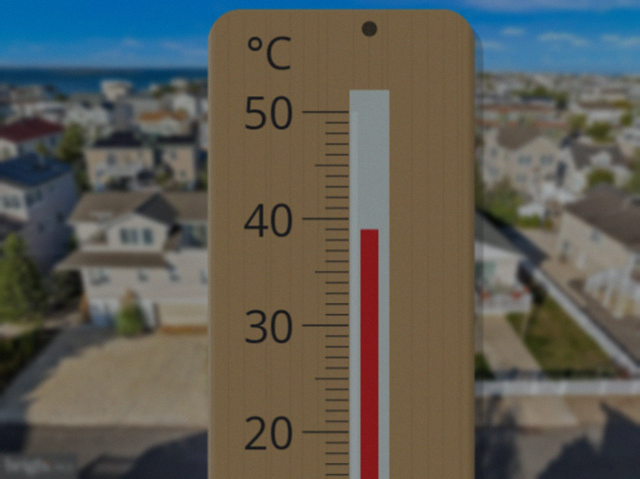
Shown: 39 °C
